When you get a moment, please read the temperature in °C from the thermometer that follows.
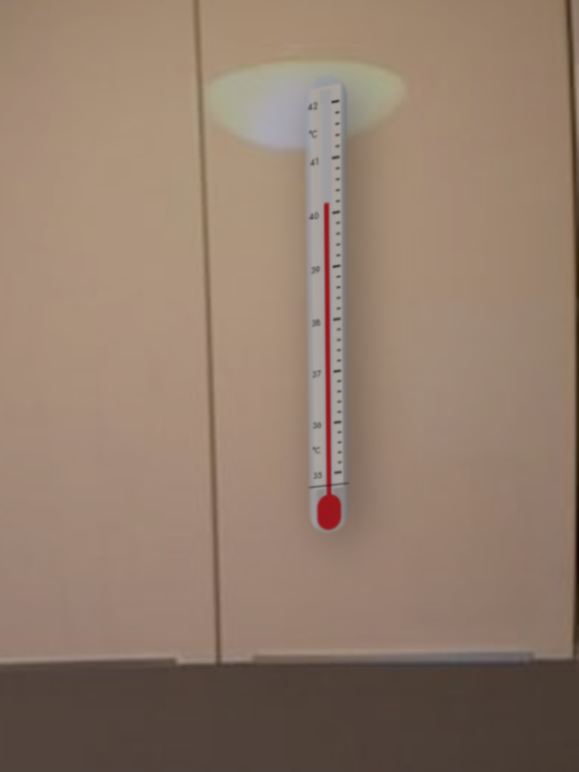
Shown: 40.2 °C
